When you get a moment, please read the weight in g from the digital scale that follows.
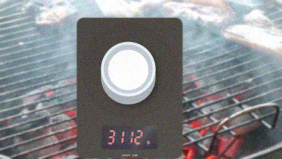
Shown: 3112 g
